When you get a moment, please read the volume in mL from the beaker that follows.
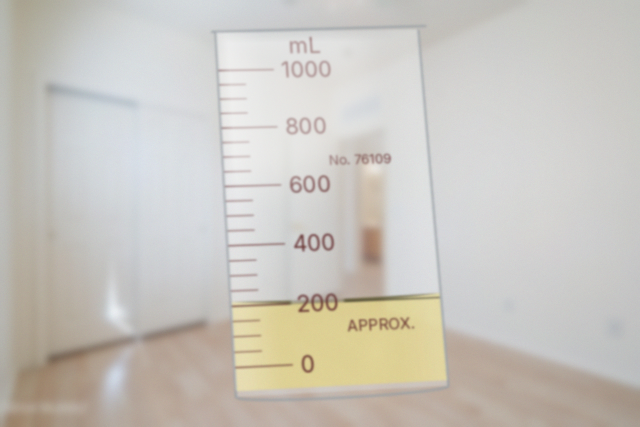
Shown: 200 mL
